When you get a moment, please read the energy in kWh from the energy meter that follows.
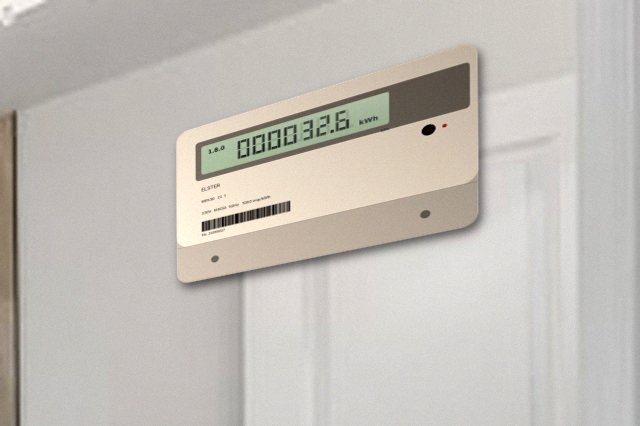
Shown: 32.6 kWh
